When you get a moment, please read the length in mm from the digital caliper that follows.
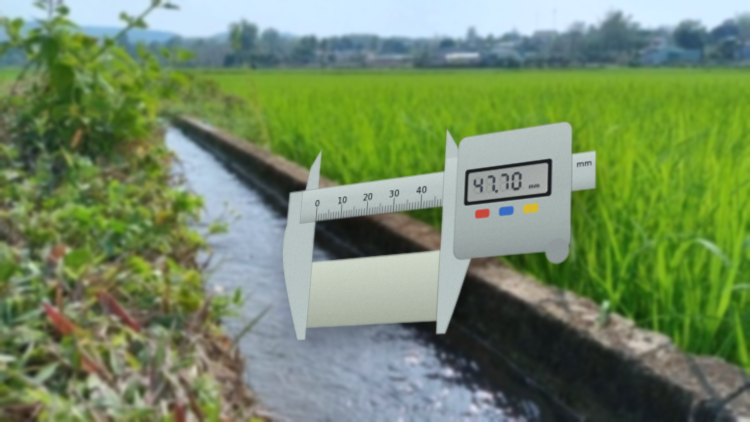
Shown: 47.70 mm
